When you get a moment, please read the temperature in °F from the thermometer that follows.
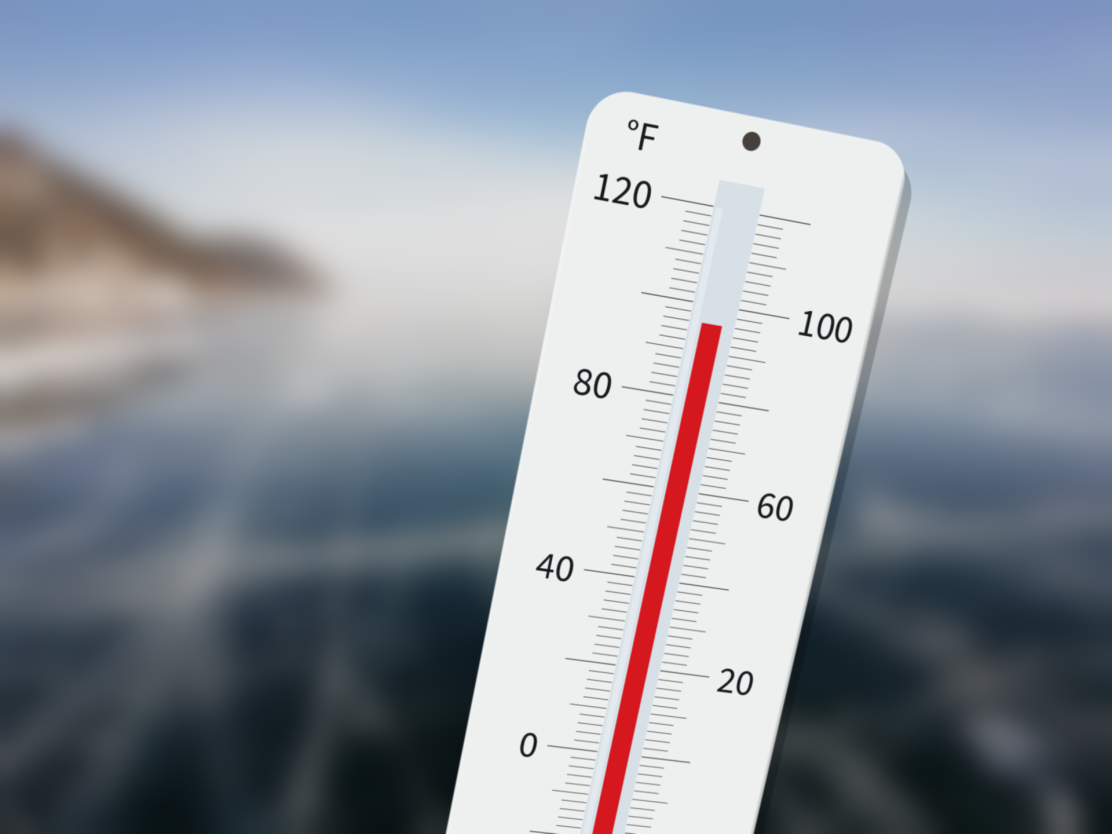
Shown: 96 °F
